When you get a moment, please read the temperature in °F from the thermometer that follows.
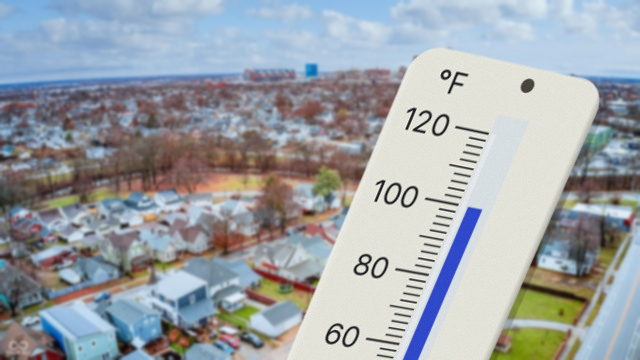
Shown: 100 °F
